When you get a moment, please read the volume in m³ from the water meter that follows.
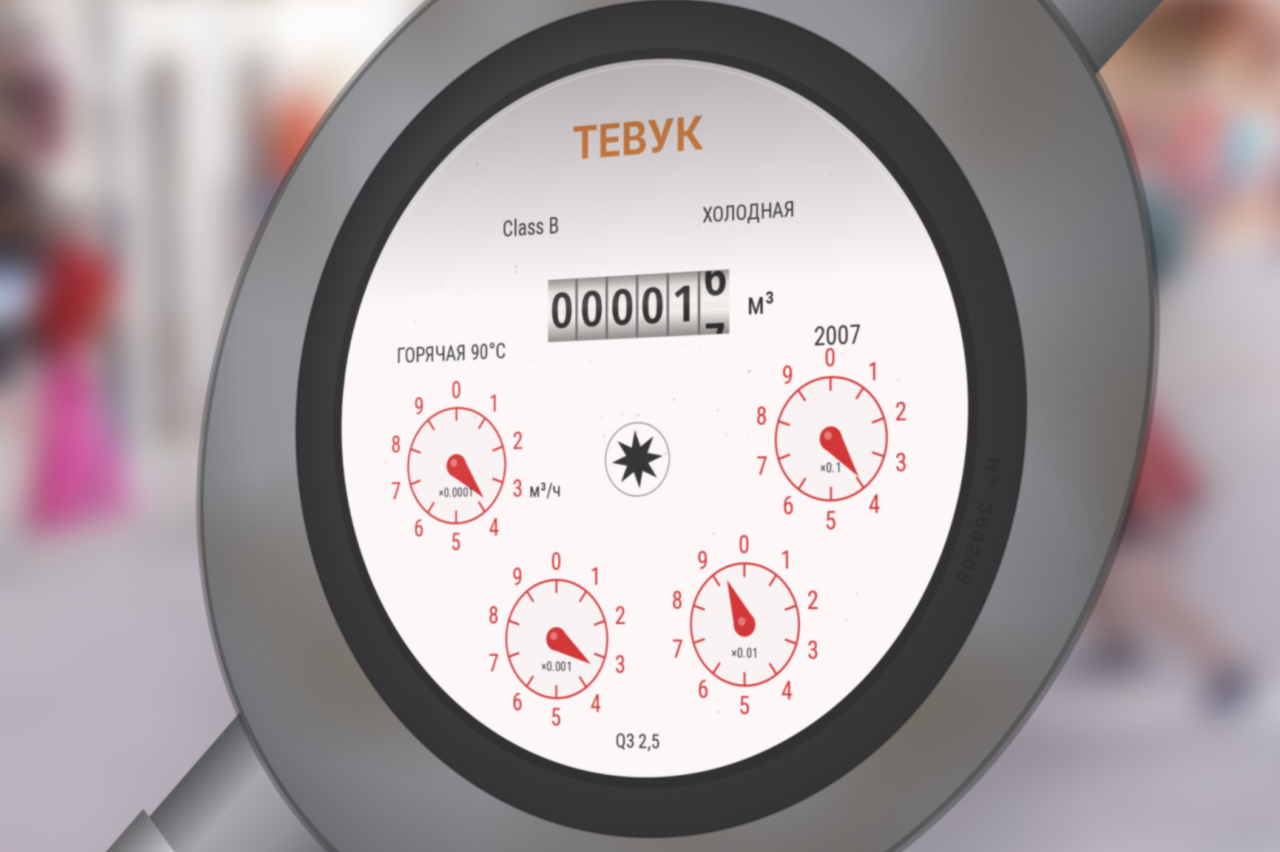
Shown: 16.3933 m³
